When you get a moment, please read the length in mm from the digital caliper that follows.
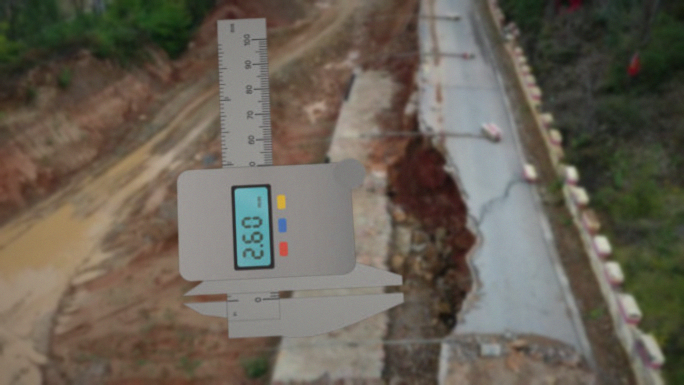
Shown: 2.60 mm
